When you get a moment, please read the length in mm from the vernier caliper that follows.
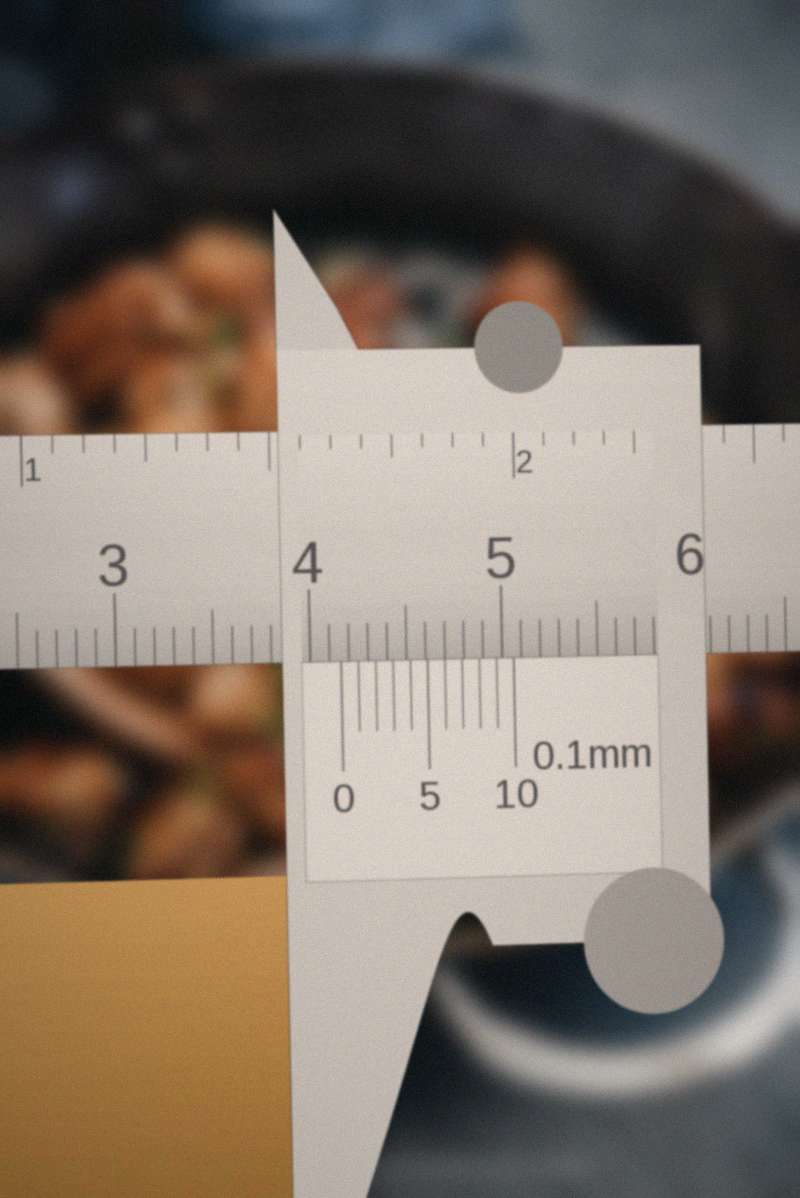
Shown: 41.6 mm
